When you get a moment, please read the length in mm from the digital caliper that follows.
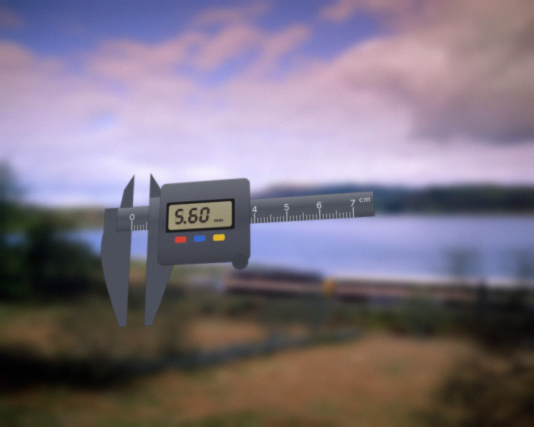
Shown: 5.60 mm
